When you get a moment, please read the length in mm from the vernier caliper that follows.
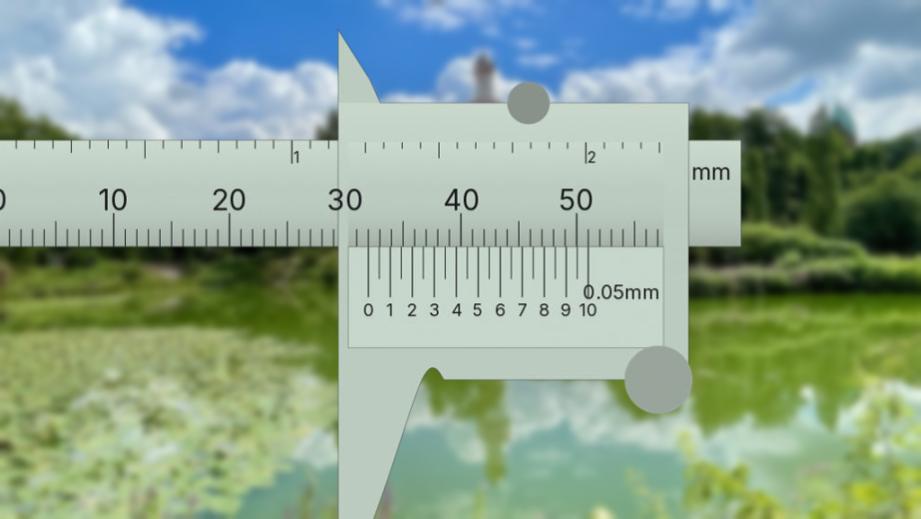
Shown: 32.0 mm
